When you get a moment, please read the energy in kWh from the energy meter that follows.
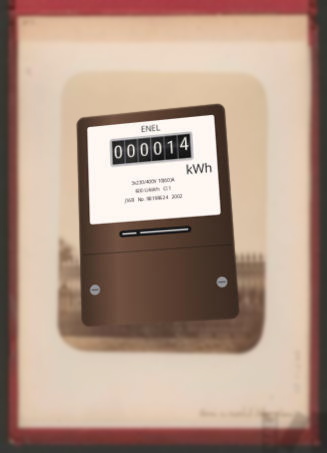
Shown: 14 kWh
